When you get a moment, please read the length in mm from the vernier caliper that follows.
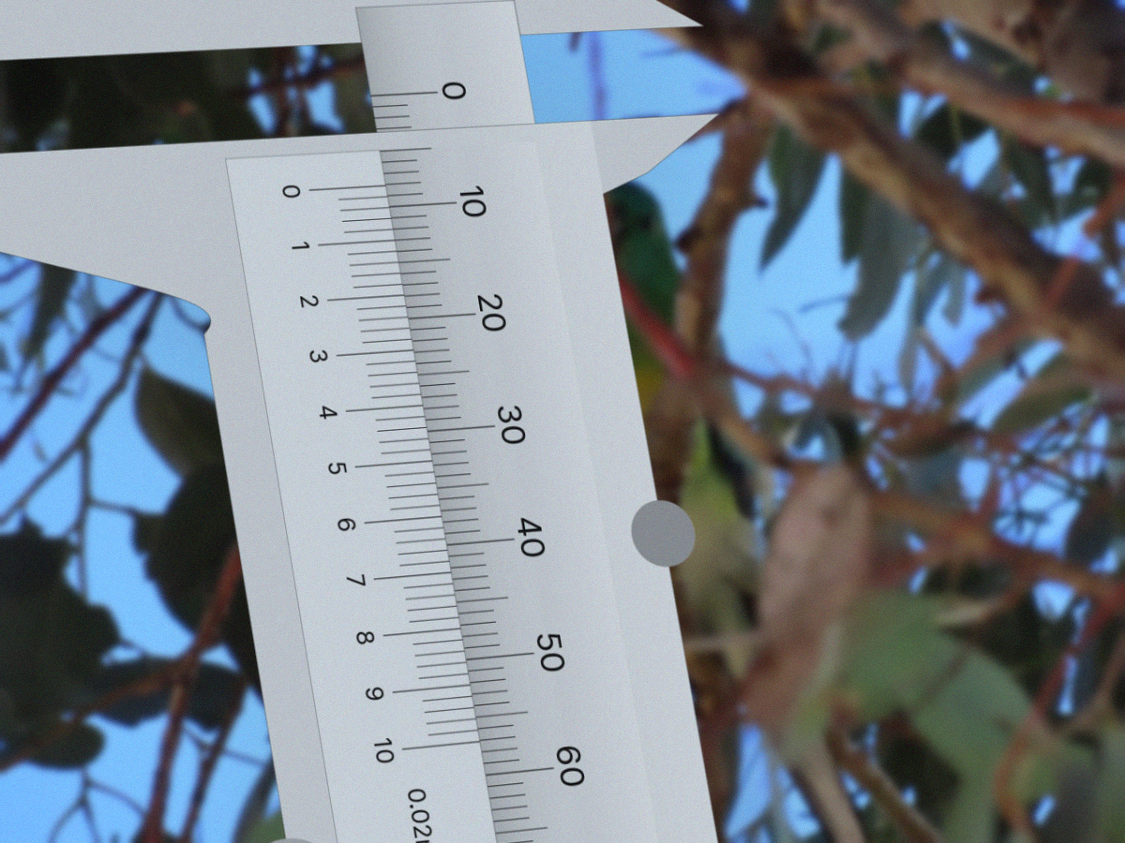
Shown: 8.1 mm
